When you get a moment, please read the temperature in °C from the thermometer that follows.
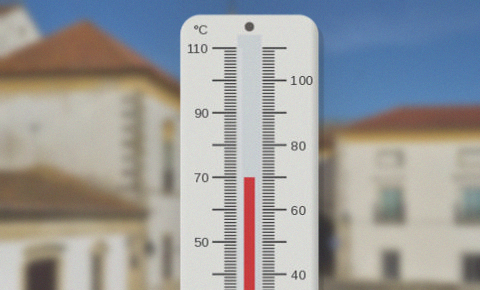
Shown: 70 °C
